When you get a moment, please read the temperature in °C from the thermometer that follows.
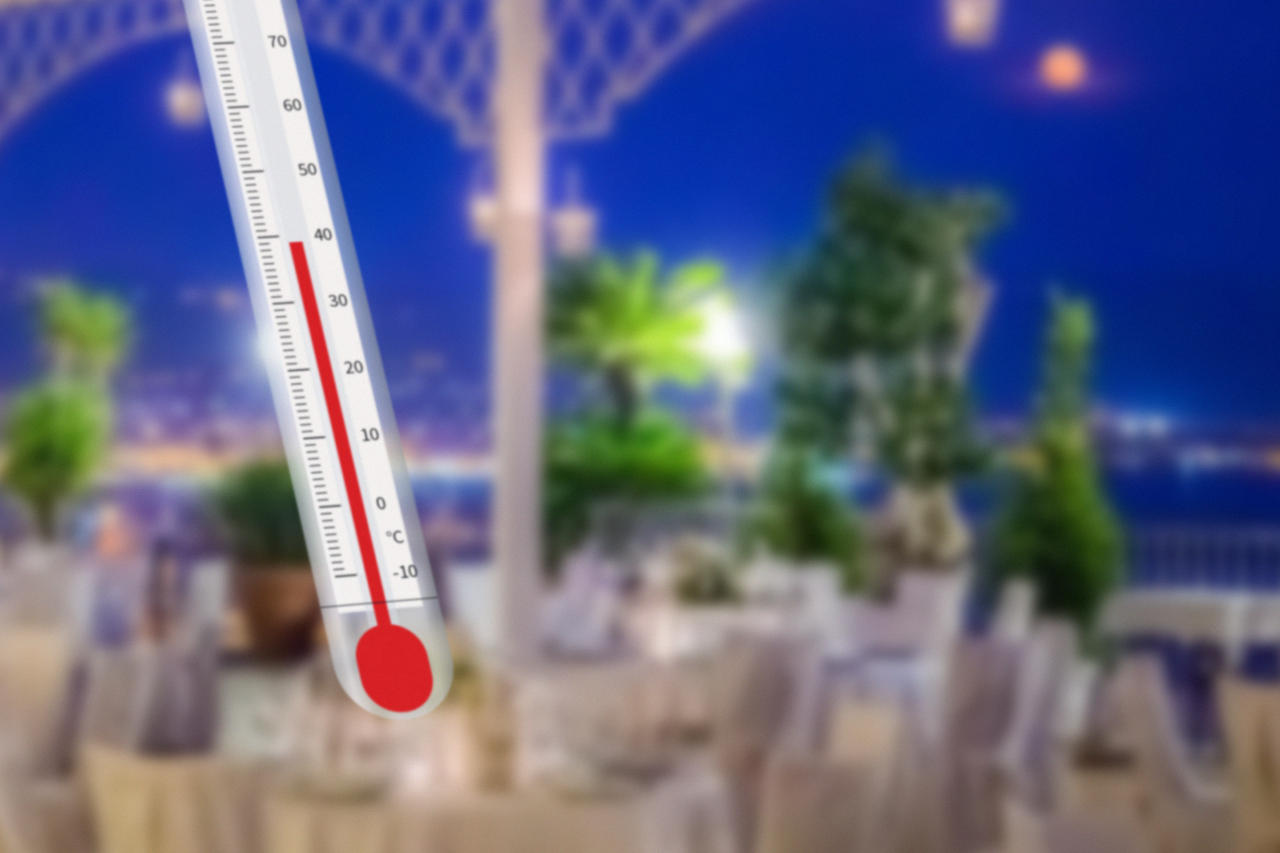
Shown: 39 °C
